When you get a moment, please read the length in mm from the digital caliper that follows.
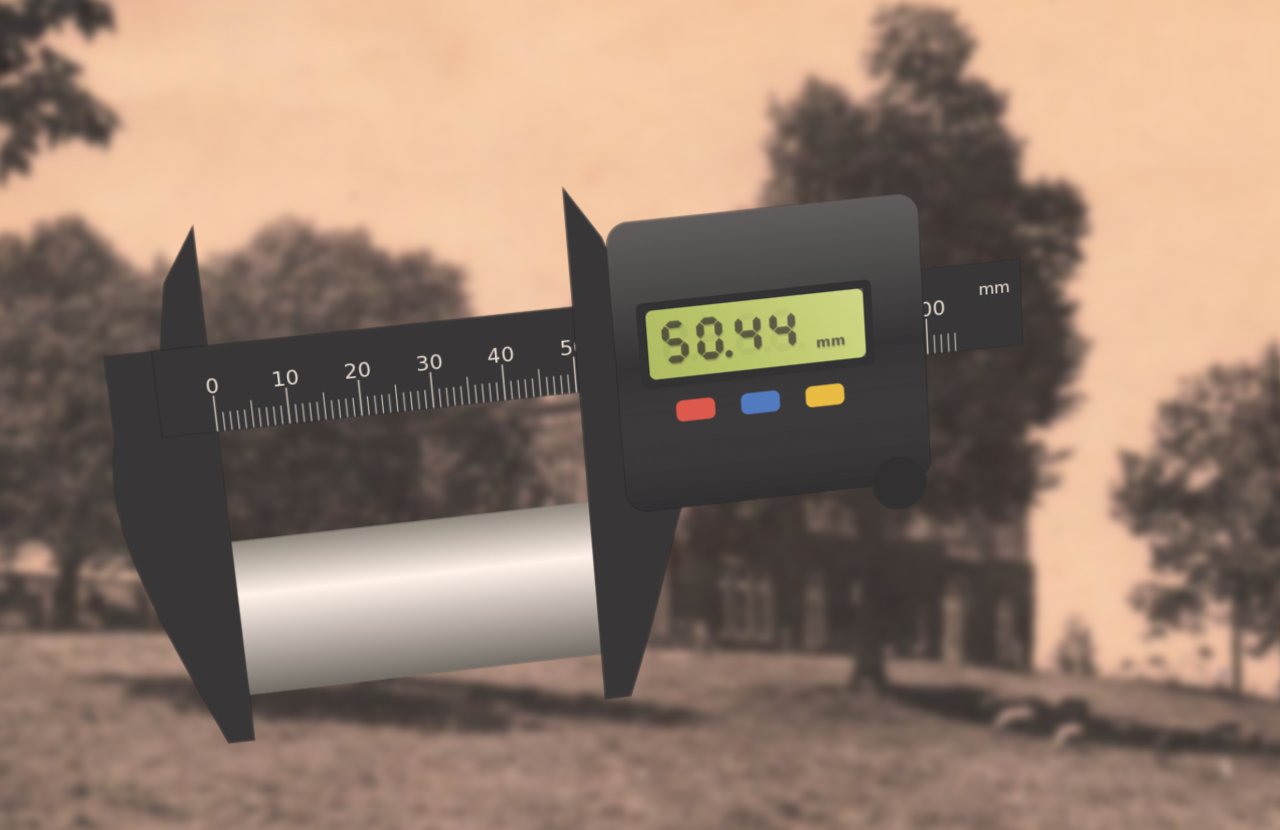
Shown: 50.44 mm
